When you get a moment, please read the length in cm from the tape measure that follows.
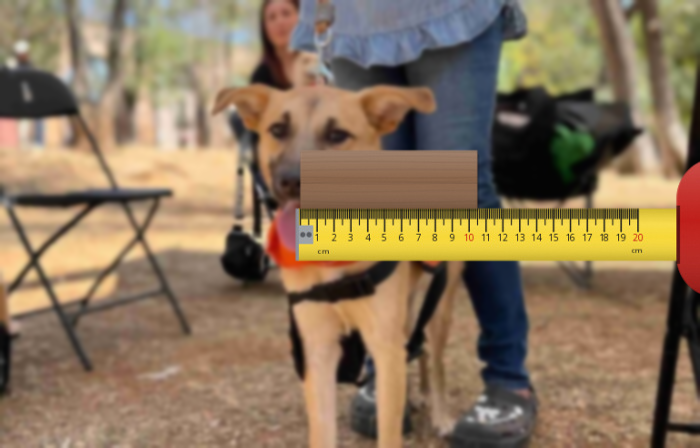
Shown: 10.5 cm
